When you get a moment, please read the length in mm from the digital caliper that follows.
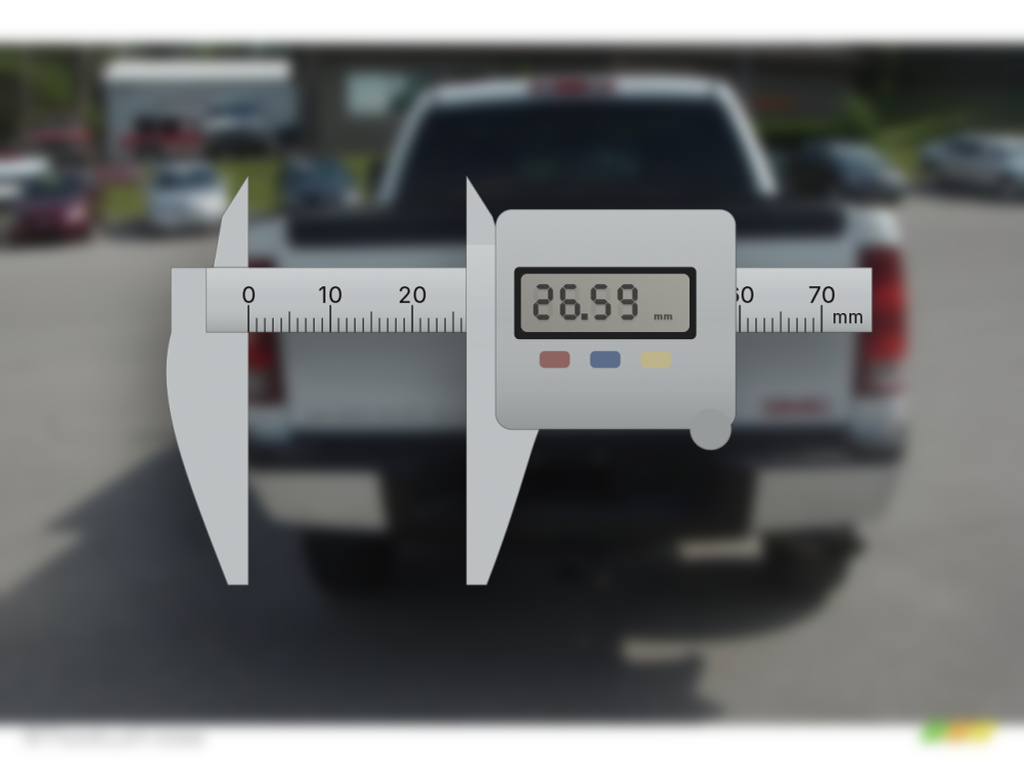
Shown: 26.59 mm
